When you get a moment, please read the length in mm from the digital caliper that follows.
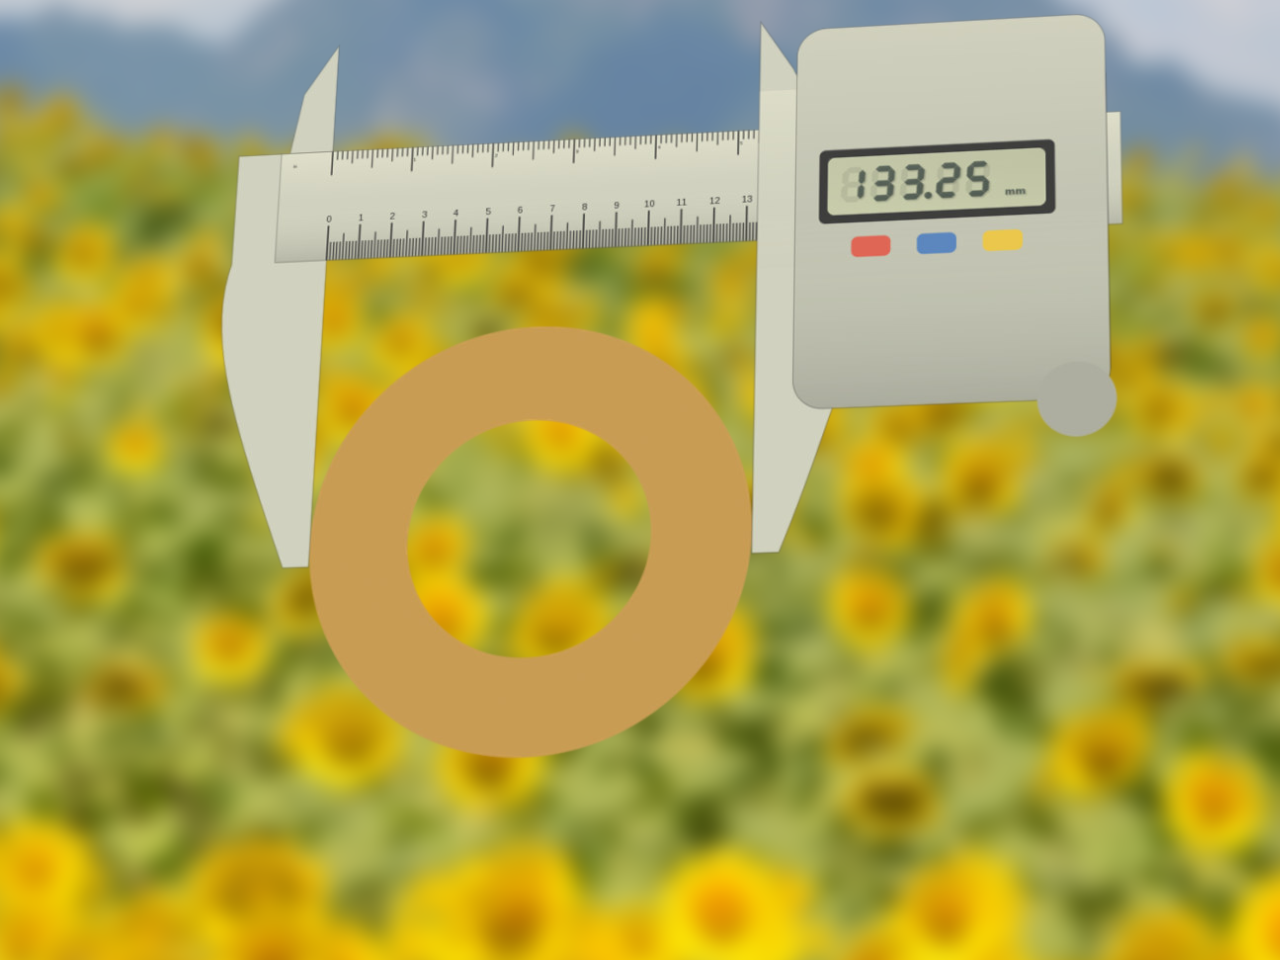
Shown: 133.25 mm
